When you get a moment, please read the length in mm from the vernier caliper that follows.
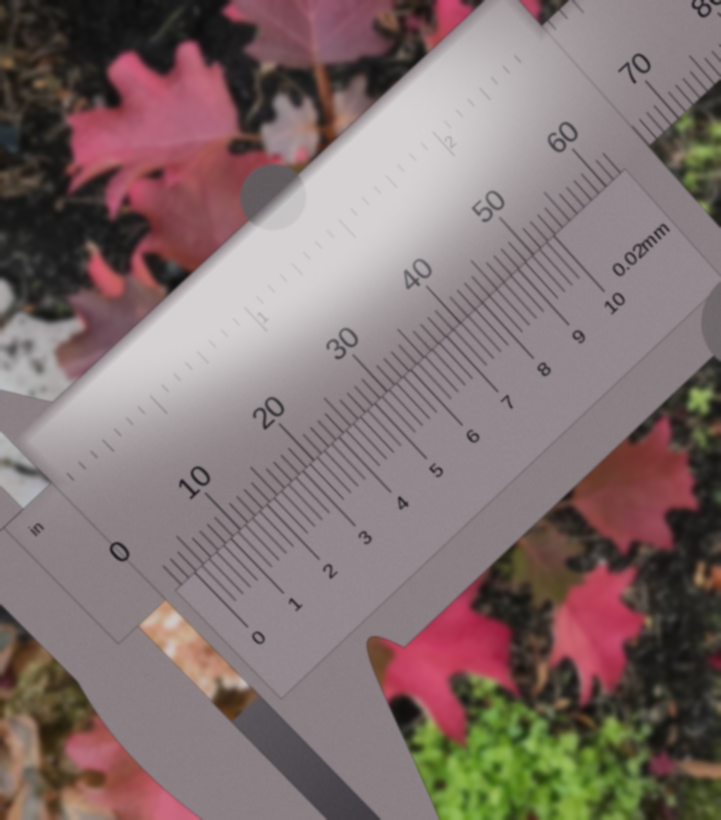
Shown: 3.8 mm
